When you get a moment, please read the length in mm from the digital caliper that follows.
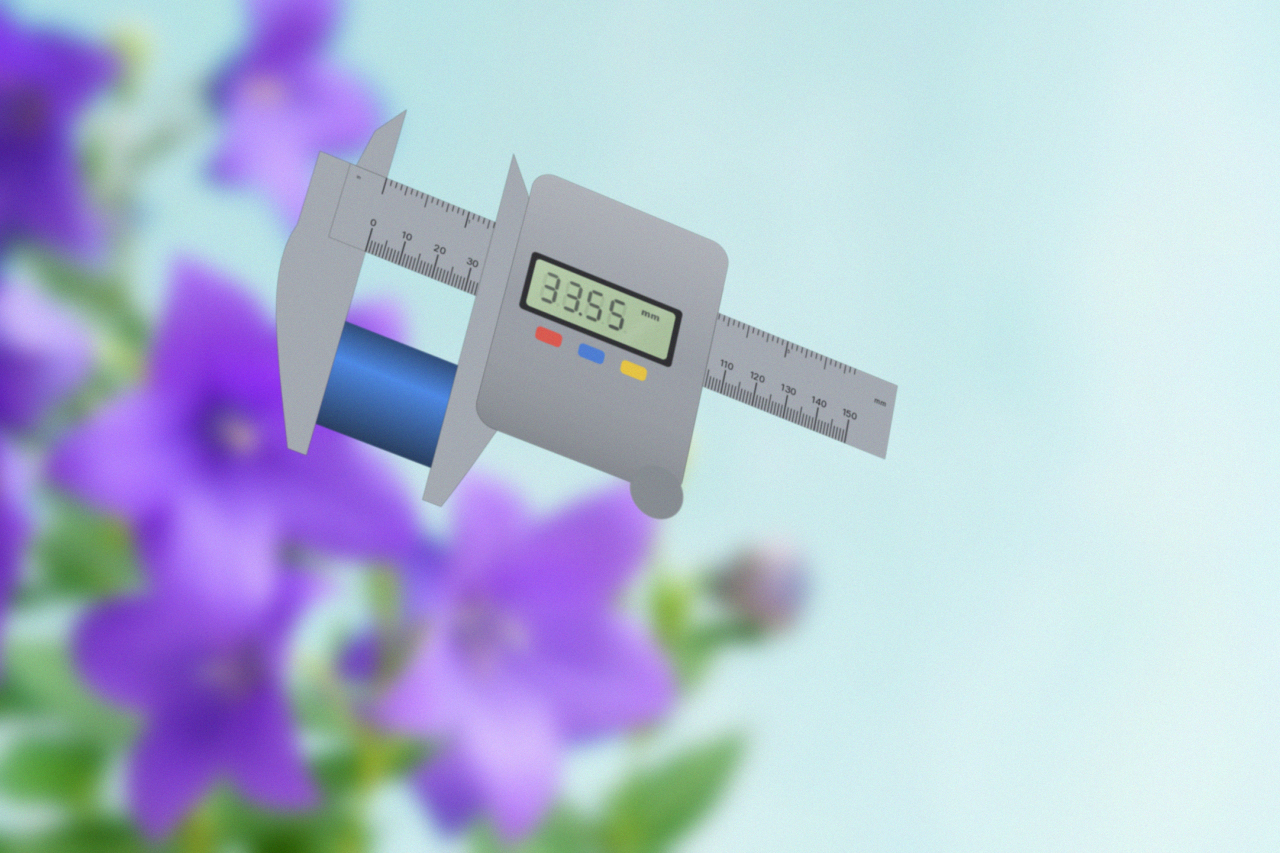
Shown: 33.55 mm
